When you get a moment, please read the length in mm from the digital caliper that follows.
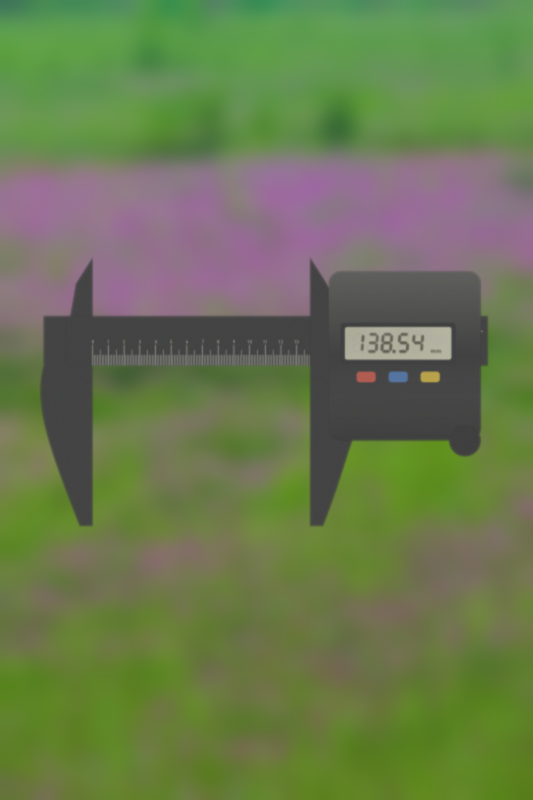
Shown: 138.54 mm
